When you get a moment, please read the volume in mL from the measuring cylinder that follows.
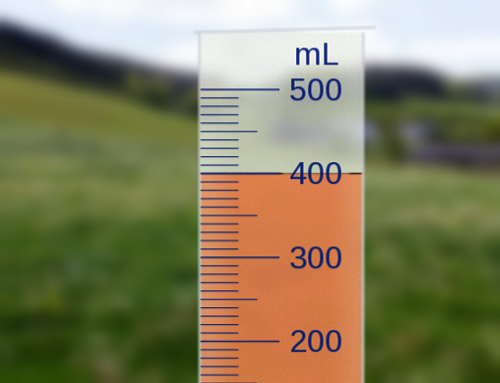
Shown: 400 mL
